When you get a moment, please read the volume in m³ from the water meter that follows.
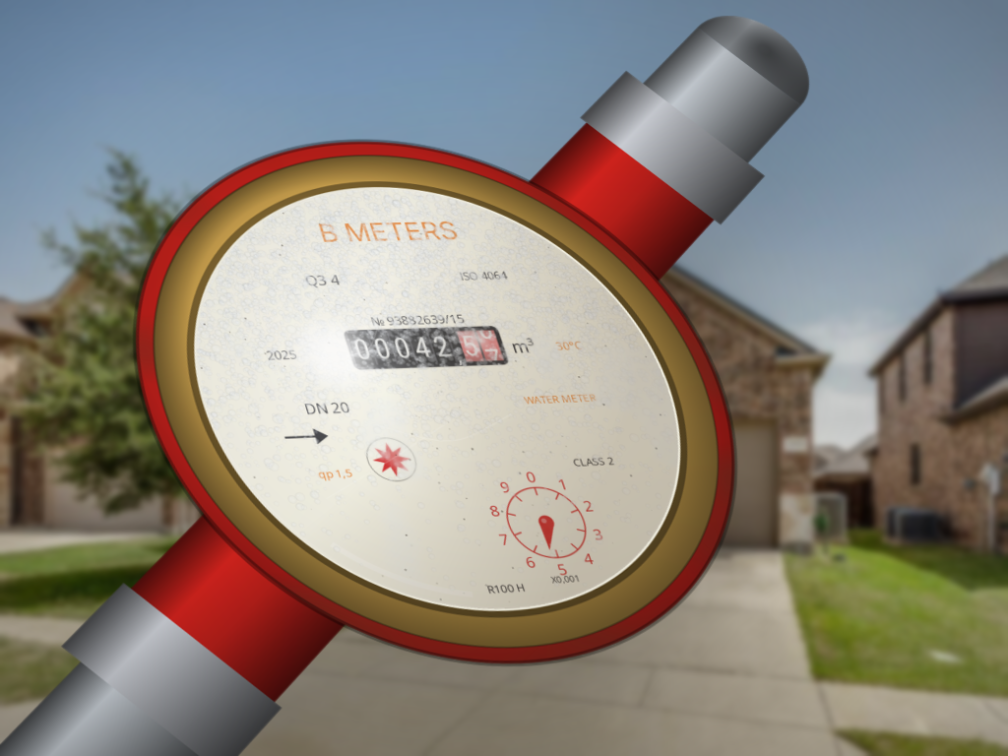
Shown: 42.565 m³
